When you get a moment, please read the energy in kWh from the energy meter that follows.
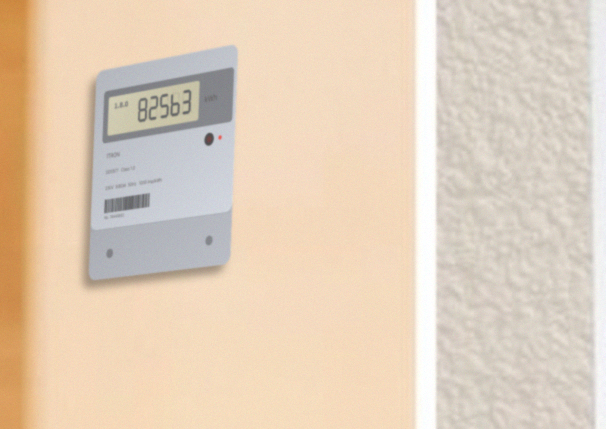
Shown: 82563 kWh
